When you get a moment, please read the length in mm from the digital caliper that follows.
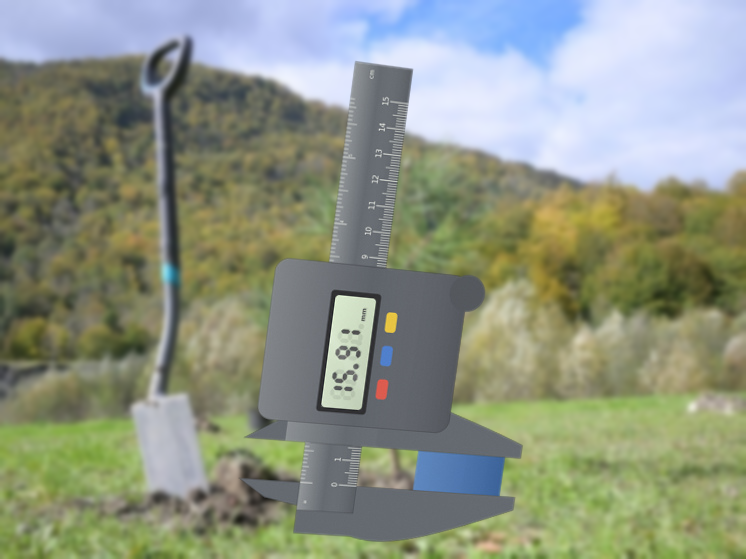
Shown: 15.91 mm
